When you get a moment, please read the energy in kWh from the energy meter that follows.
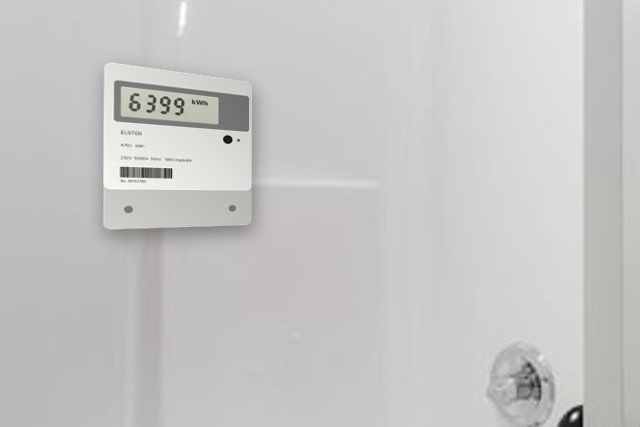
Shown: 6399 kWh
